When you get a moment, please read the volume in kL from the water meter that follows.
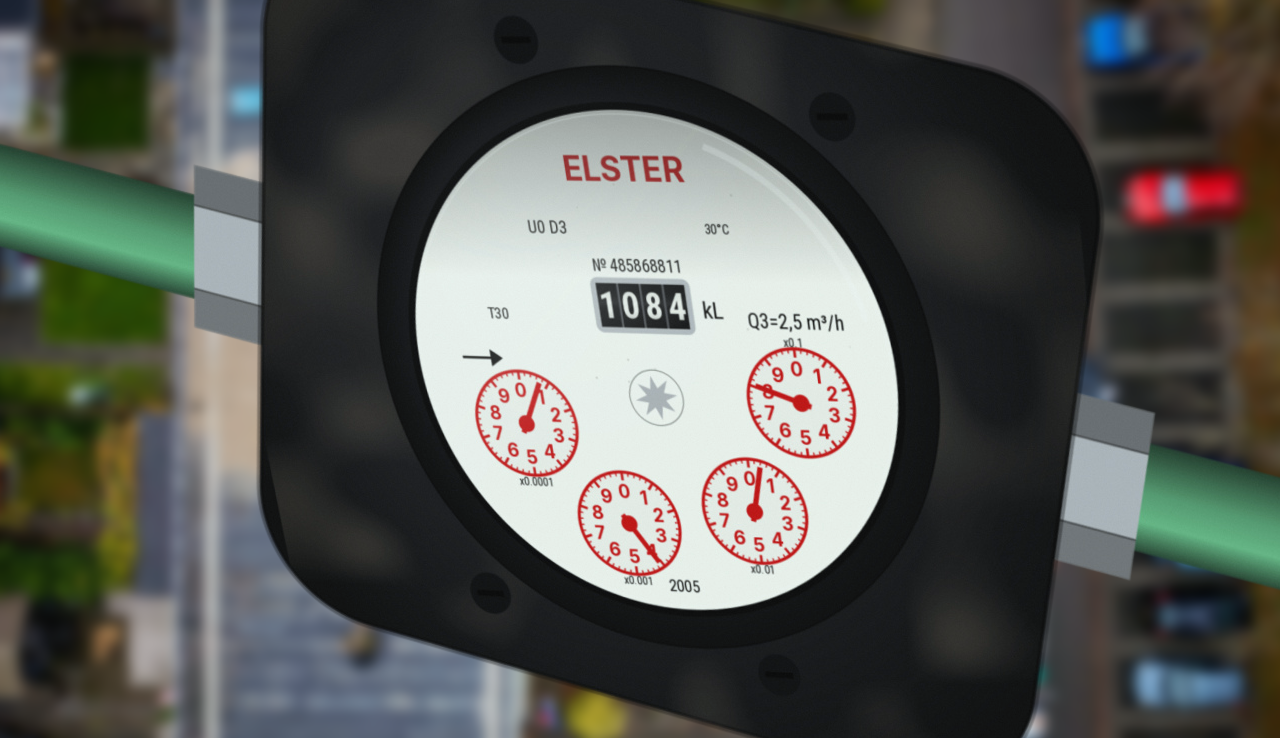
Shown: 1084.8040 kL
